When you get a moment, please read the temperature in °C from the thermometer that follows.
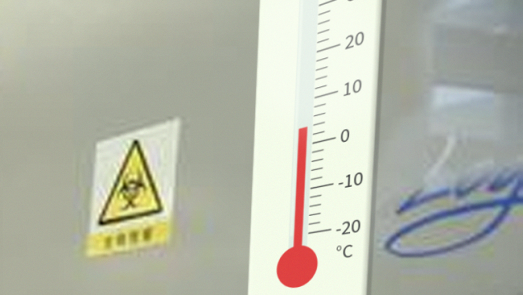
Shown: 4 °C
